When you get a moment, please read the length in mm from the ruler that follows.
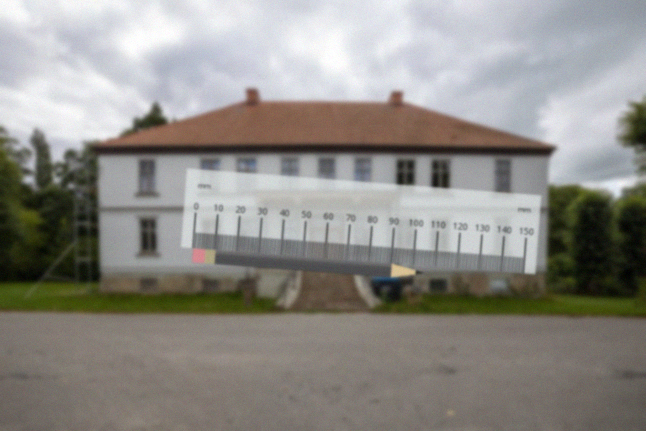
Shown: 105 mm
